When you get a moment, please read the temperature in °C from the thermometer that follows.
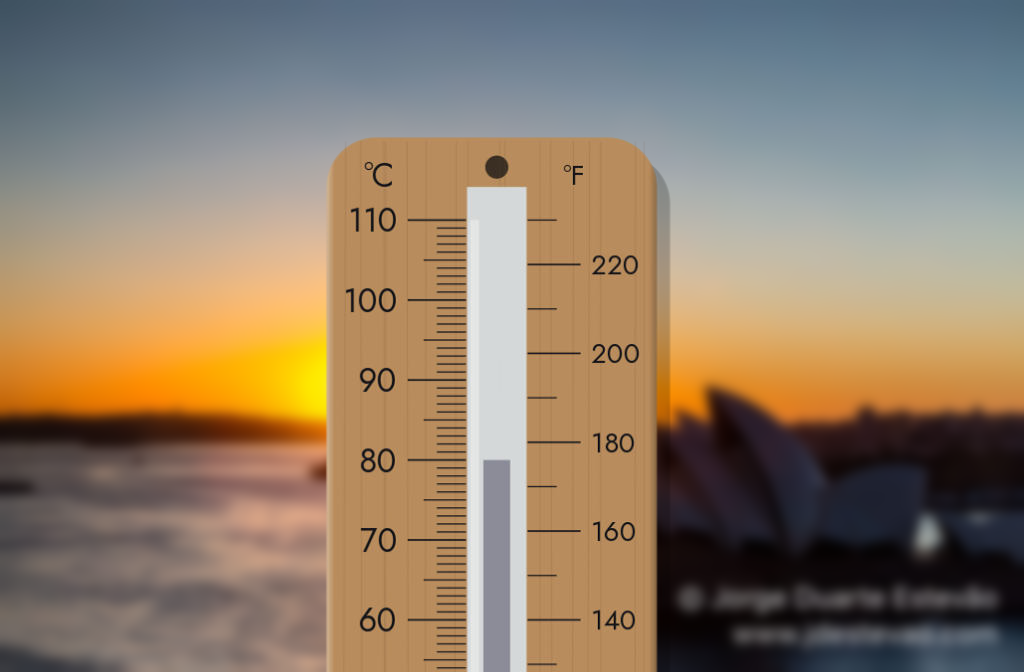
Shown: 80 °C
